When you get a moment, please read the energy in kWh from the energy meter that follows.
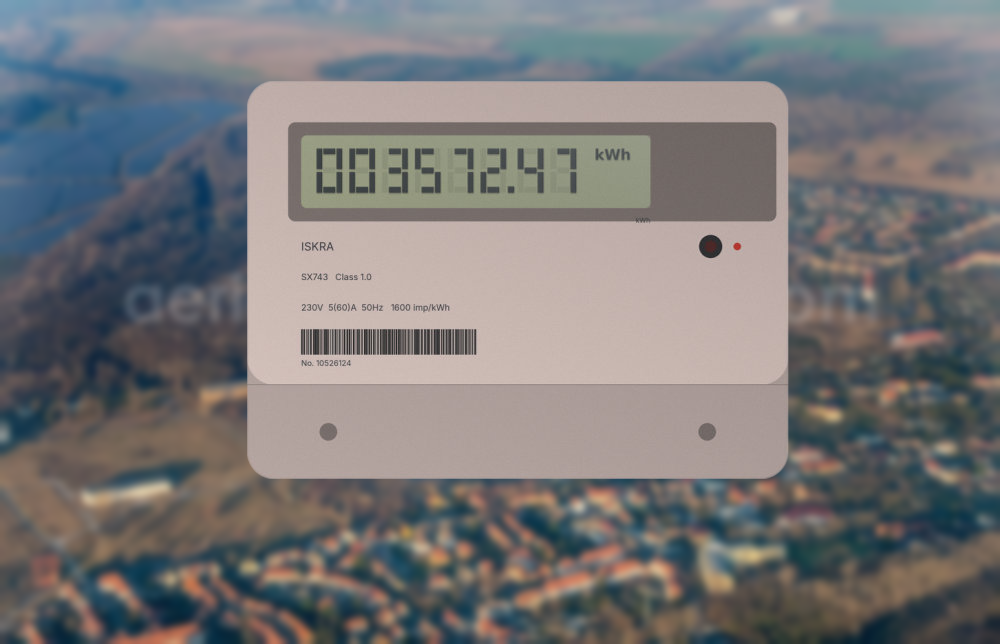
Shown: 3572.47 kWh
